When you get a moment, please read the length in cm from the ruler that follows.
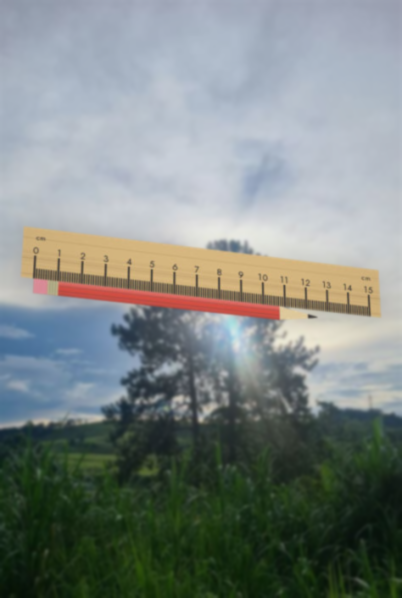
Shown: 12.5 cm
